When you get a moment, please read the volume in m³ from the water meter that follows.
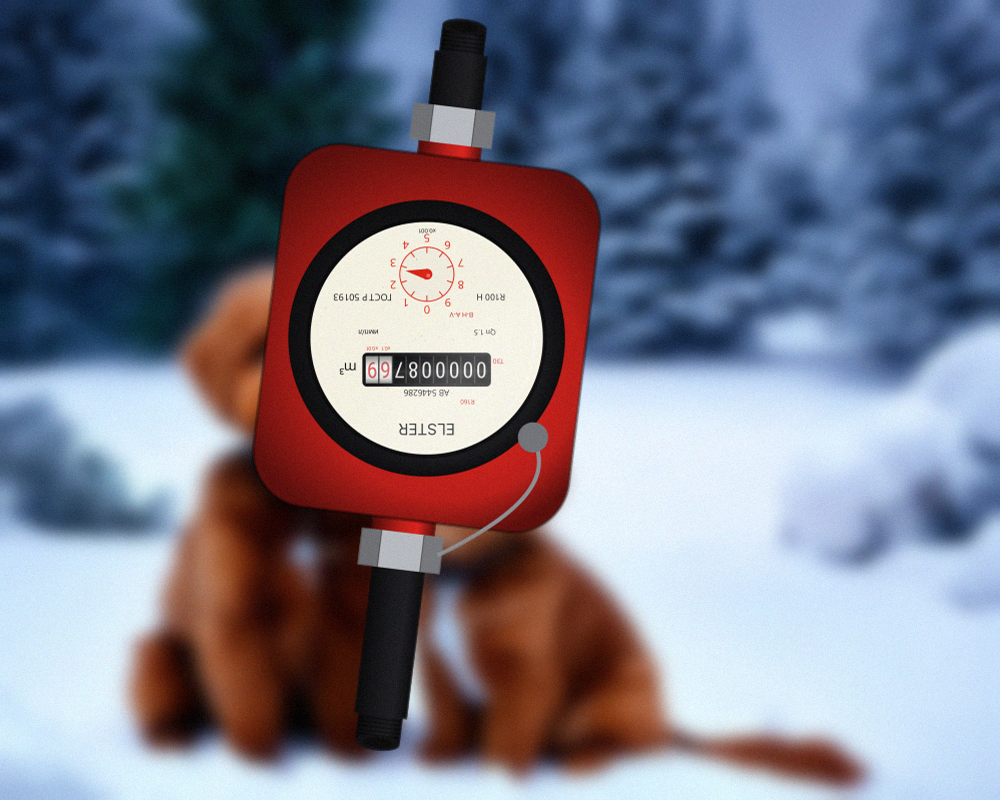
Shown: 87.692 m³
